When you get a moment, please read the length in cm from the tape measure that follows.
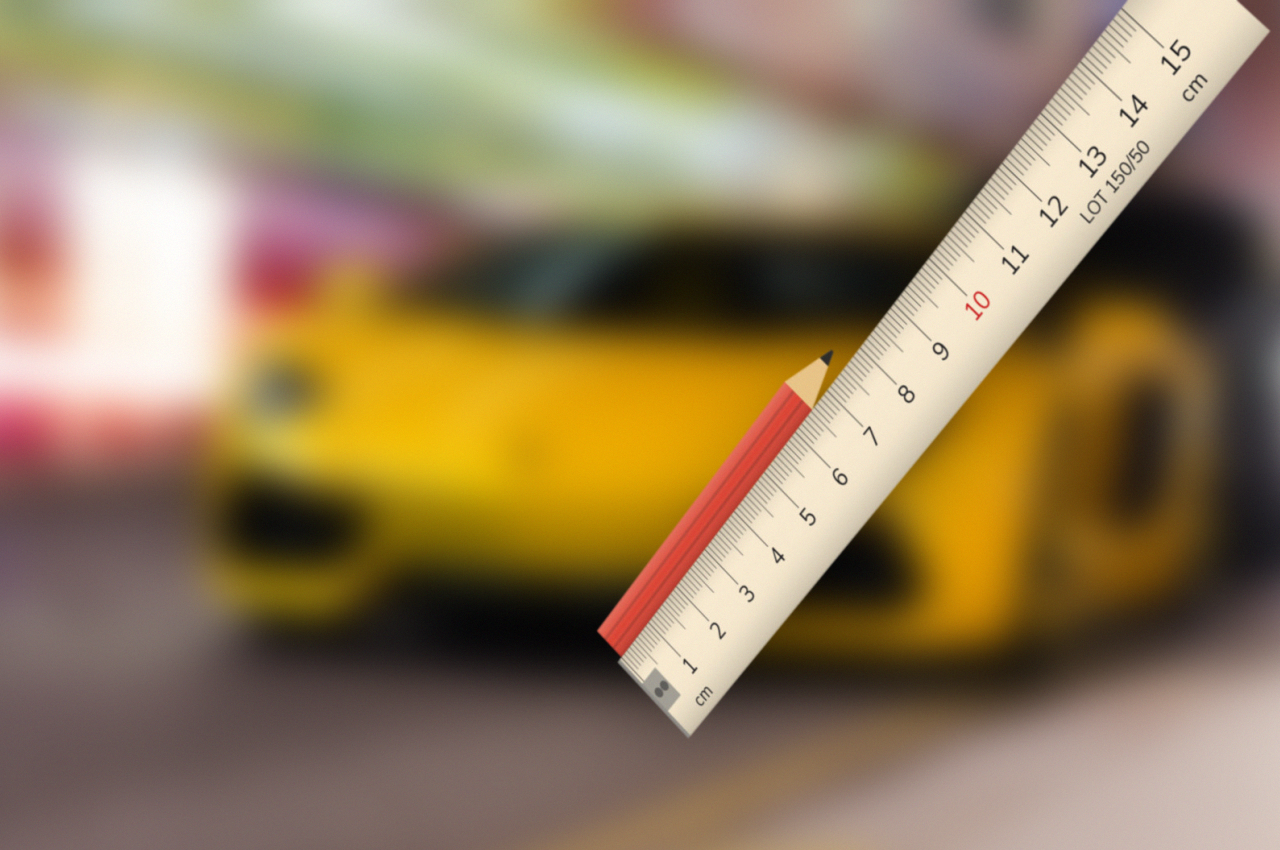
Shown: 7.6 cm
